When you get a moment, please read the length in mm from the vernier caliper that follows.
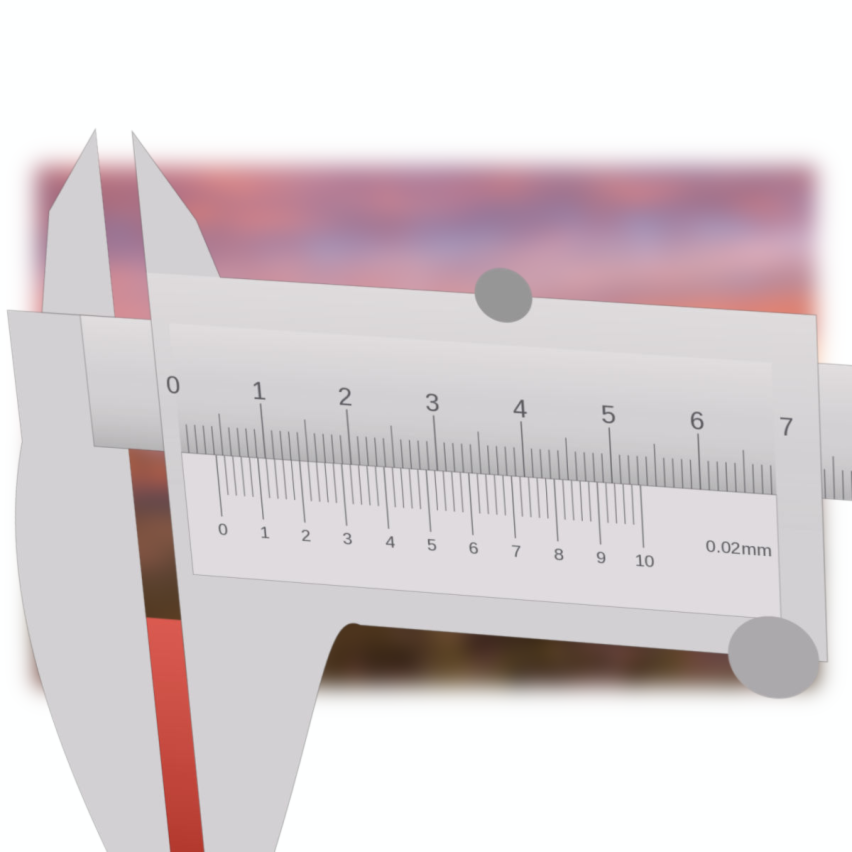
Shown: 4.2 mm
